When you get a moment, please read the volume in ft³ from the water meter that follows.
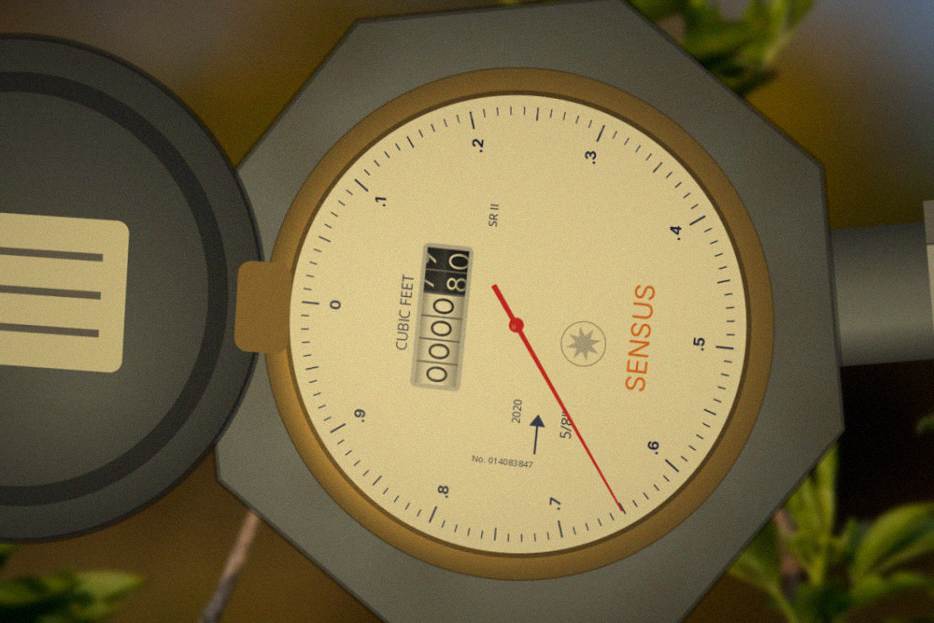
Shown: 79.65 ft³
